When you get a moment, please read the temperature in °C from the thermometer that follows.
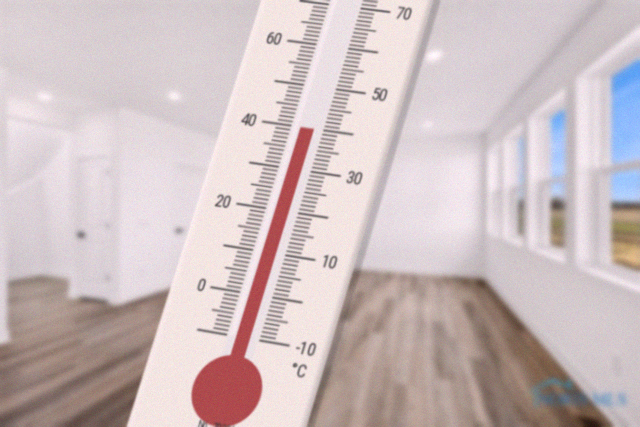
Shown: 40 °C
